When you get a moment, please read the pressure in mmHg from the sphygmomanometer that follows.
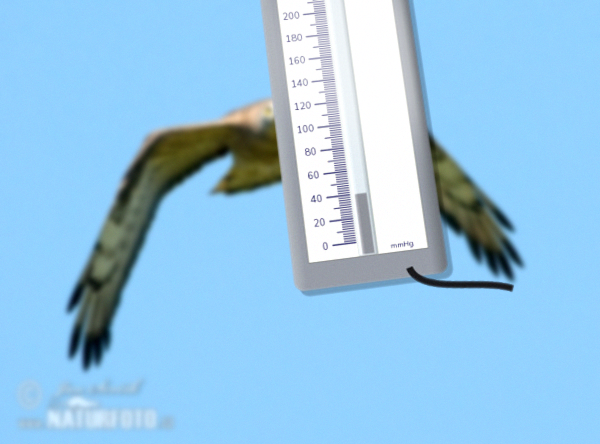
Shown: 40 mmHg
